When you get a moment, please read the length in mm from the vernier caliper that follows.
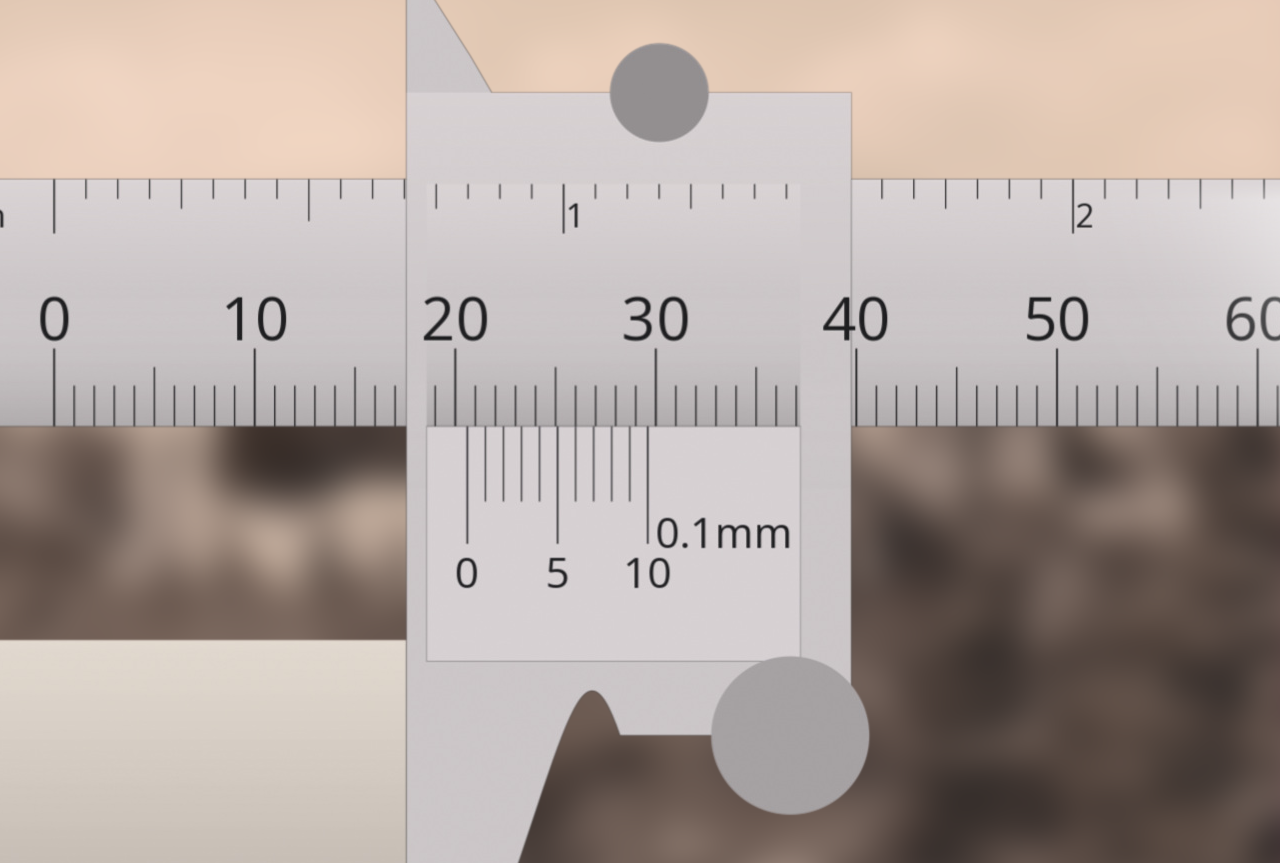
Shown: 20.6 mm
